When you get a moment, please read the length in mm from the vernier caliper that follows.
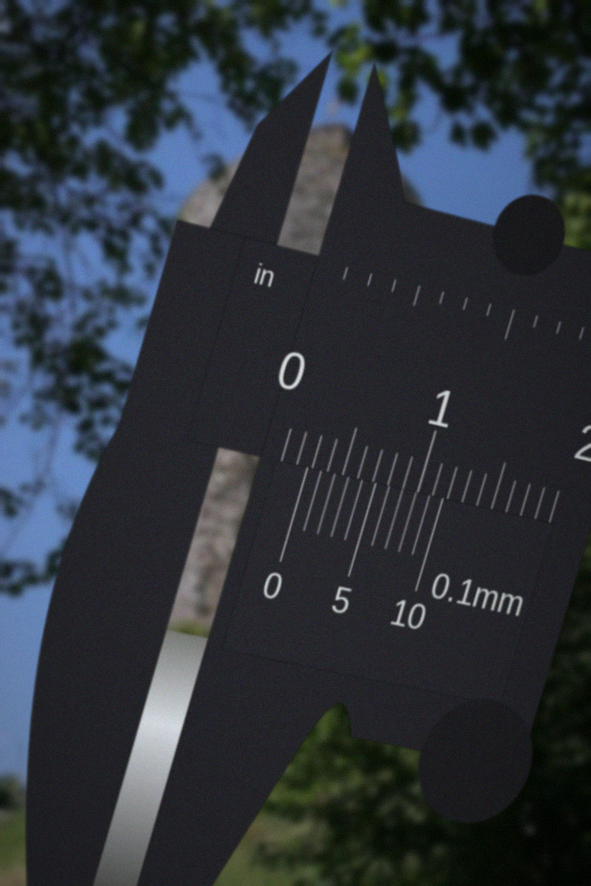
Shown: 2.7 mm
